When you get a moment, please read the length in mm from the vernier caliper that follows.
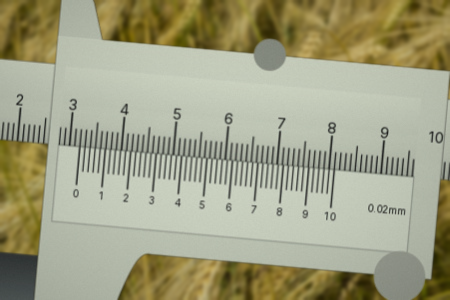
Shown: 32.0 mm
